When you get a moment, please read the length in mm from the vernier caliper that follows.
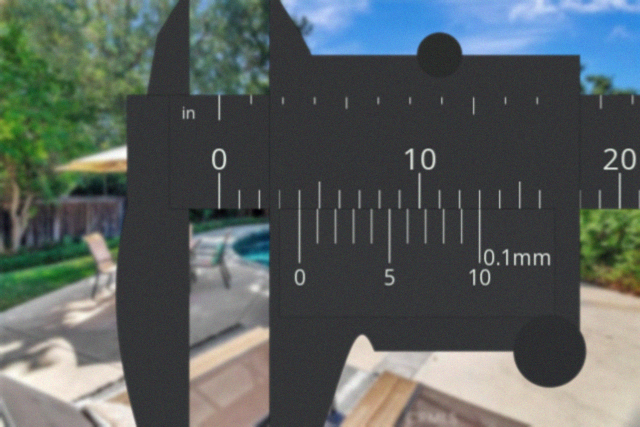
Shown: 4.0 mm
